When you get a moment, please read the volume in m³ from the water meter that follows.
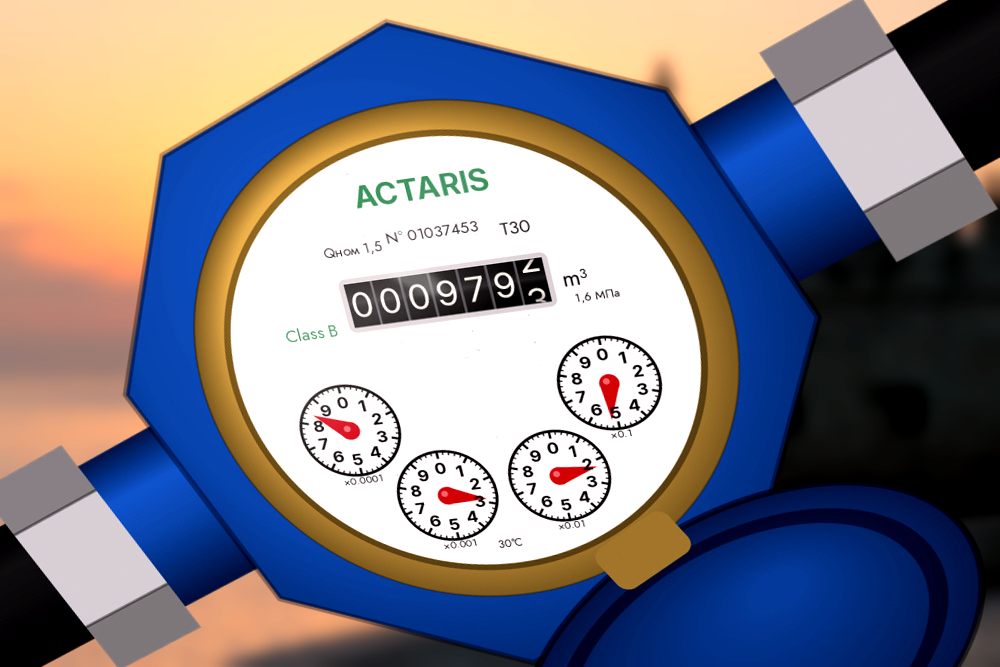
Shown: 9792.5228 m³
